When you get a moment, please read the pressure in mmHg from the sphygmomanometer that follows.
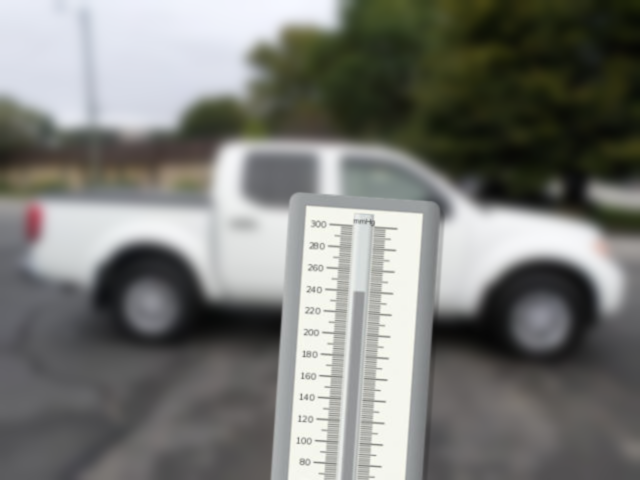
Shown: 240 mmHg
